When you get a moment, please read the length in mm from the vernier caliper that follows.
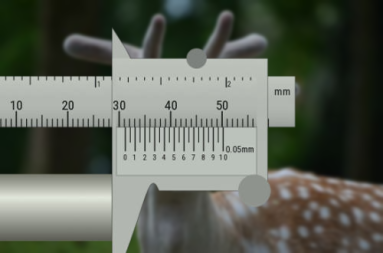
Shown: 31.2 mm
